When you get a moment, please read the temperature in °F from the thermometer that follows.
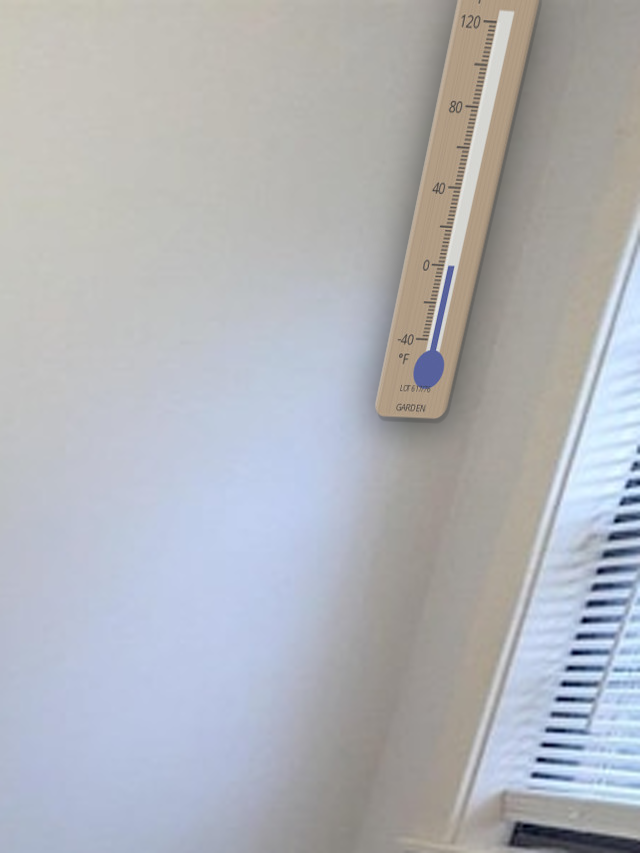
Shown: 0 °F
